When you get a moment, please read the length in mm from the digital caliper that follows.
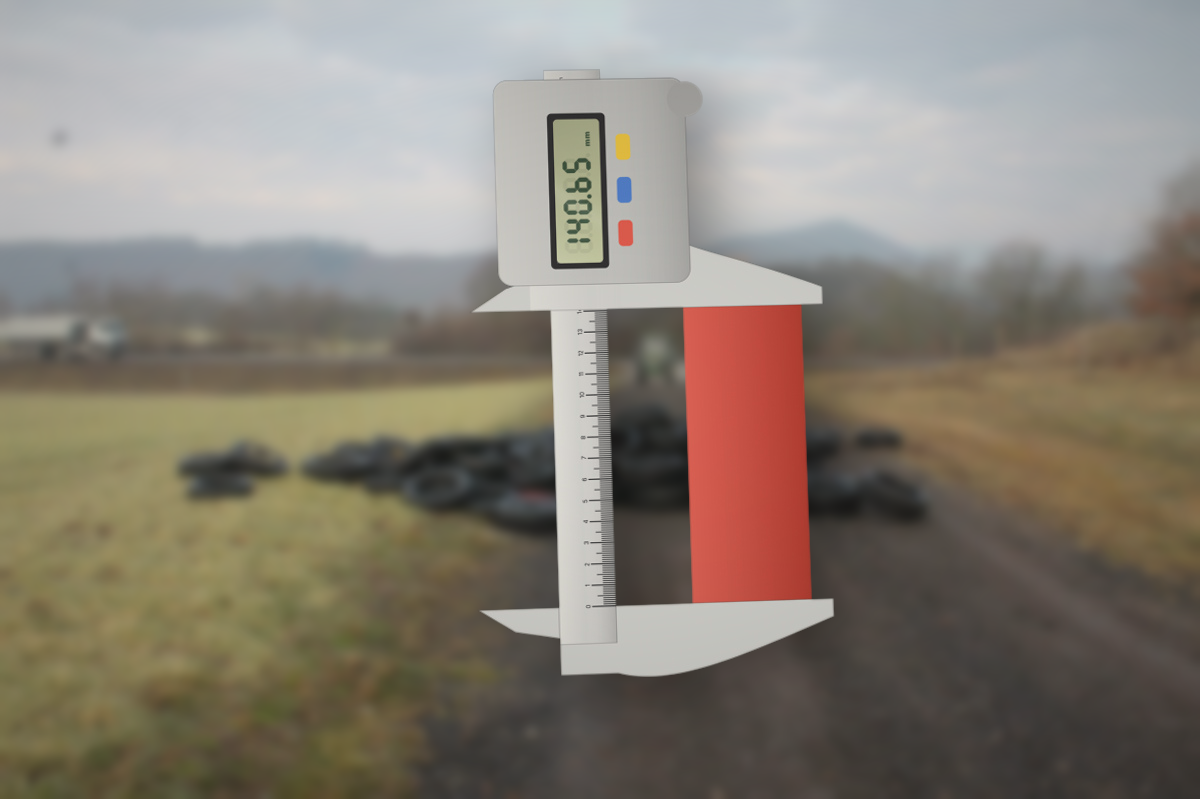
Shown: 140.65 mm
